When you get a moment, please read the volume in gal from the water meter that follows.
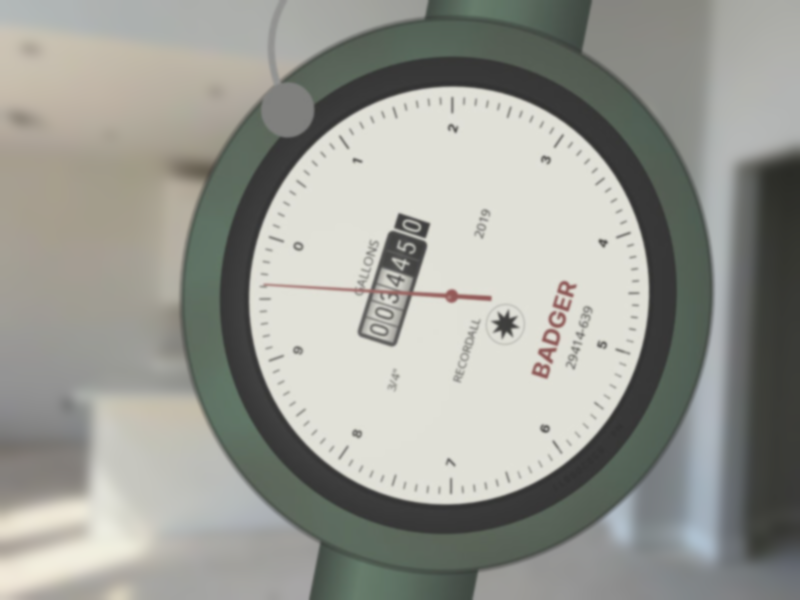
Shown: 34449.6 gal
